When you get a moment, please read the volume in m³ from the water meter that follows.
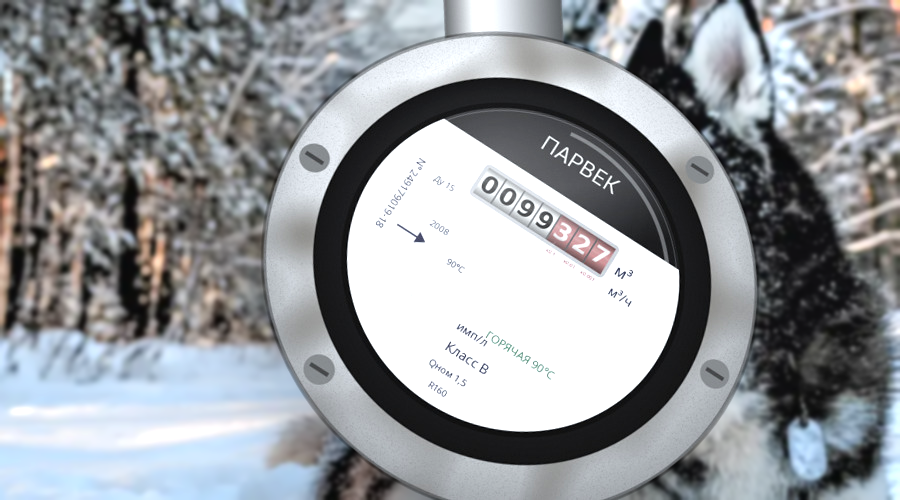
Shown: 99.327 m³
